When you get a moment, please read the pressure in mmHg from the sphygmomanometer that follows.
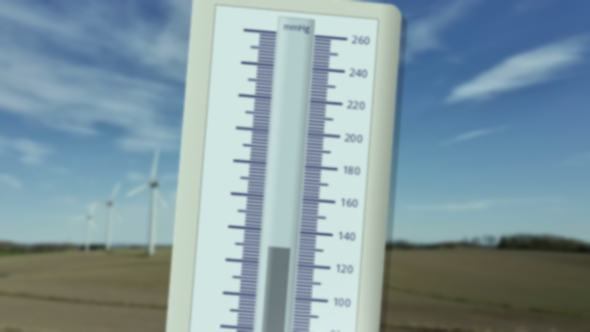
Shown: 130 mmHg
